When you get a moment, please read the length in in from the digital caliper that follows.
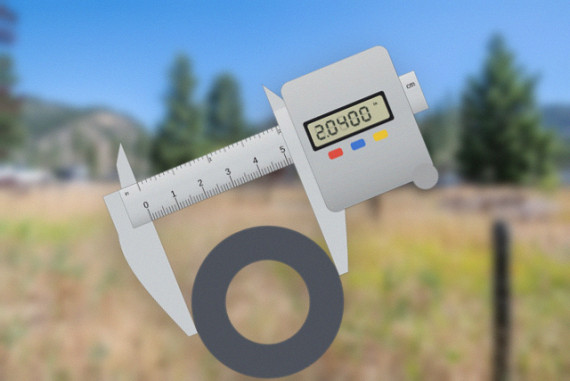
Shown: 2.0400 in
